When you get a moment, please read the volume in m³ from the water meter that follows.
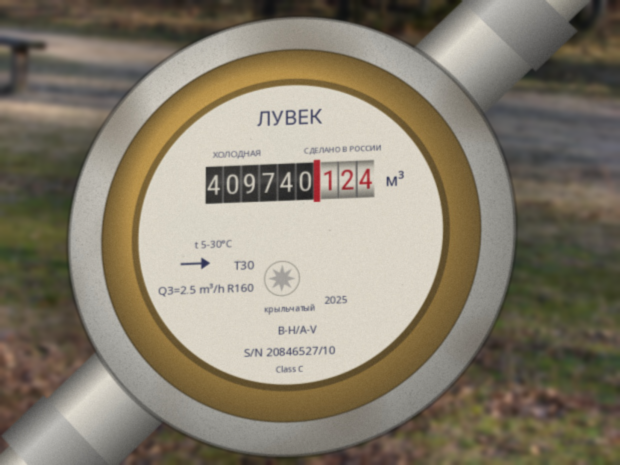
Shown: 409740.124 m³
